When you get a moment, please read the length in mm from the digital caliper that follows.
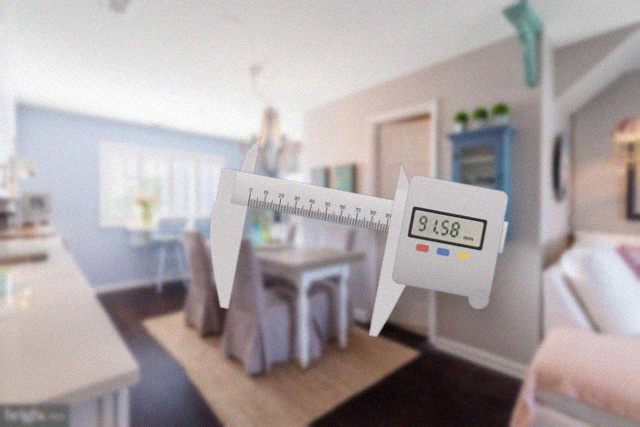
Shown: 91.58 mm
